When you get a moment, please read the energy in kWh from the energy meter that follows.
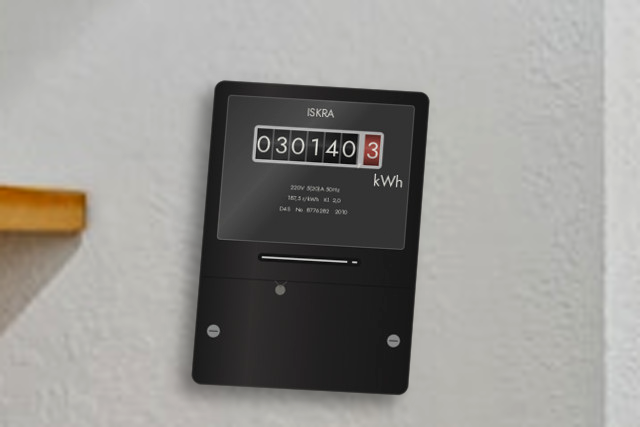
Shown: 30140.3 kWh
